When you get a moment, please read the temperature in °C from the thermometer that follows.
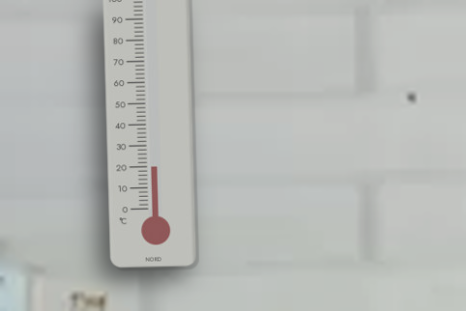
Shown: 20 °C
